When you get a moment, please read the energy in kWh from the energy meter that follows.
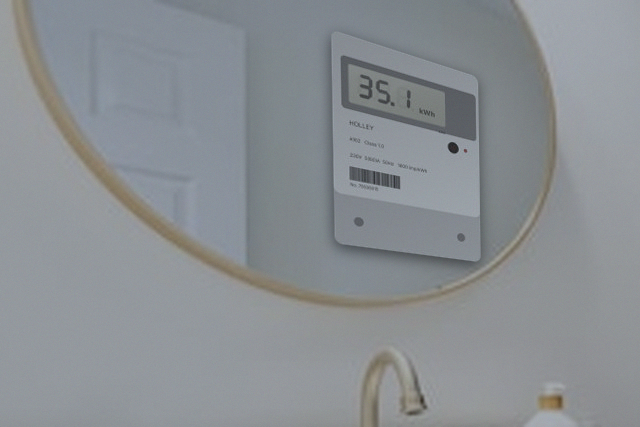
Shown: 35.1 kWh
